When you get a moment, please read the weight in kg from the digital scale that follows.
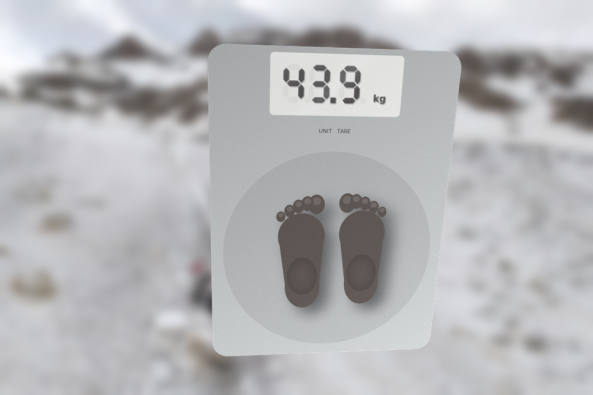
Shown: 43.9 kg
